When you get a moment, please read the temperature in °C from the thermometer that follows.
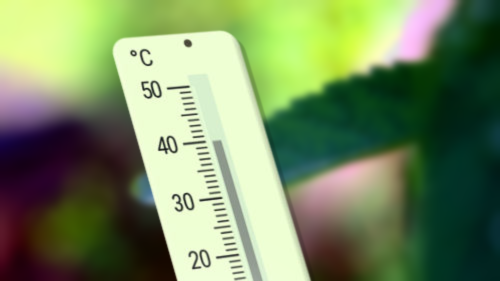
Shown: 40 °C
